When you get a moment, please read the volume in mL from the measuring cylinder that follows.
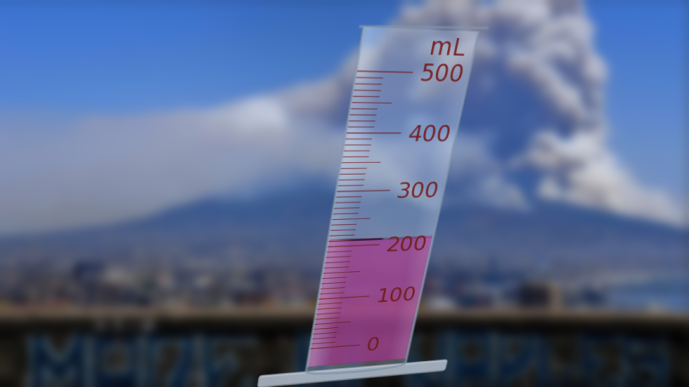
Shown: 210 mL
